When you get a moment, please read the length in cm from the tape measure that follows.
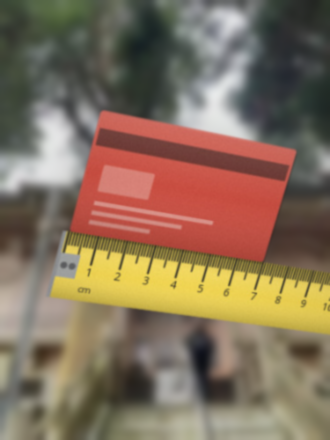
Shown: 7 cm
